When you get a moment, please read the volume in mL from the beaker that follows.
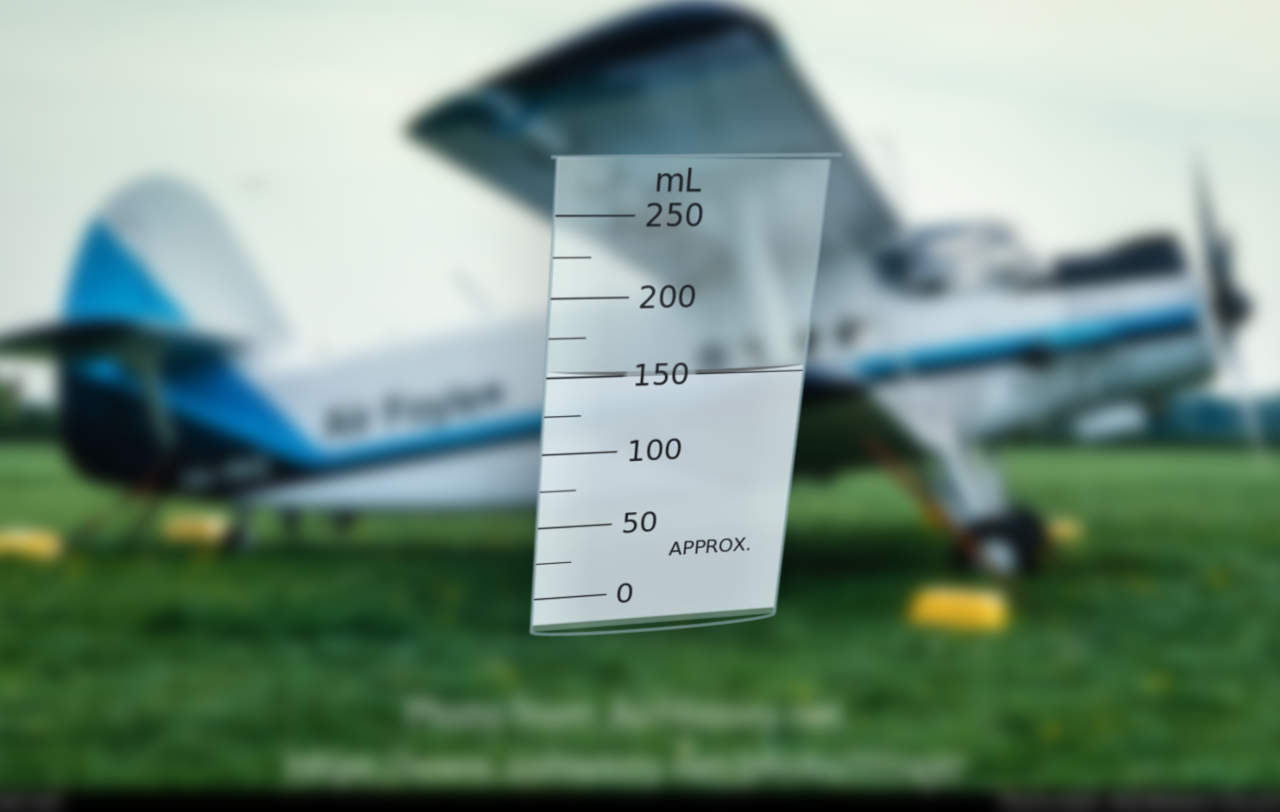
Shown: 150 mL
